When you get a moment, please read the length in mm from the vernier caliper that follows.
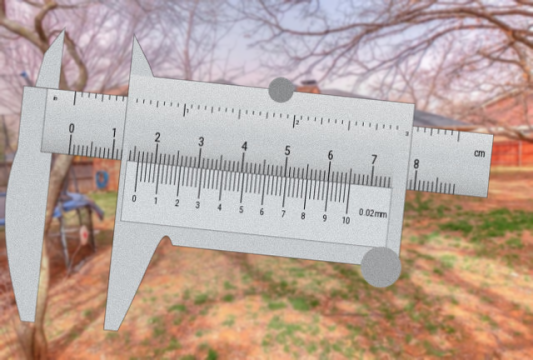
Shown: 16.0 mm
